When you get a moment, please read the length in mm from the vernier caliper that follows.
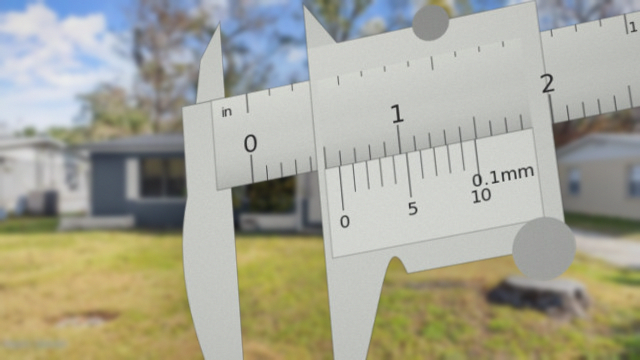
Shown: 5.9 mm
